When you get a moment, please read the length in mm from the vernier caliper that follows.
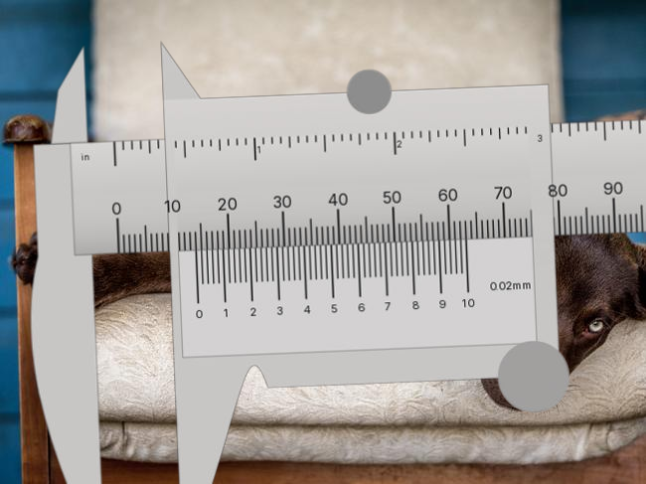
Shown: 14.0 mm
